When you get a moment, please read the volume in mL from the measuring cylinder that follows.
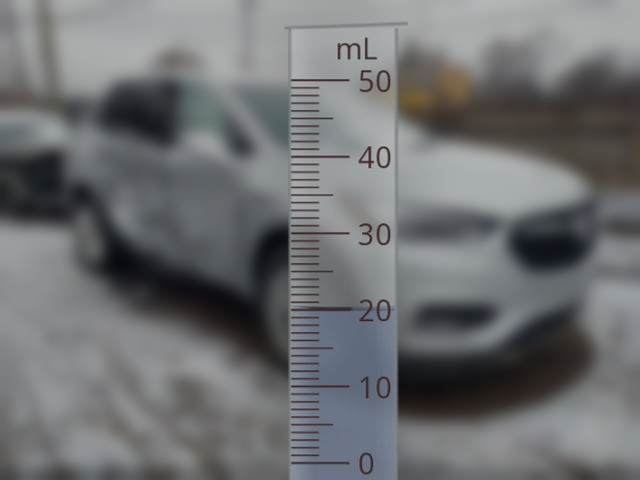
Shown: 20 mL
